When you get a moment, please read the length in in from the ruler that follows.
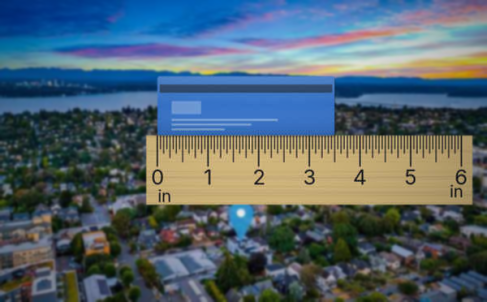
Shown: 3.5 in
